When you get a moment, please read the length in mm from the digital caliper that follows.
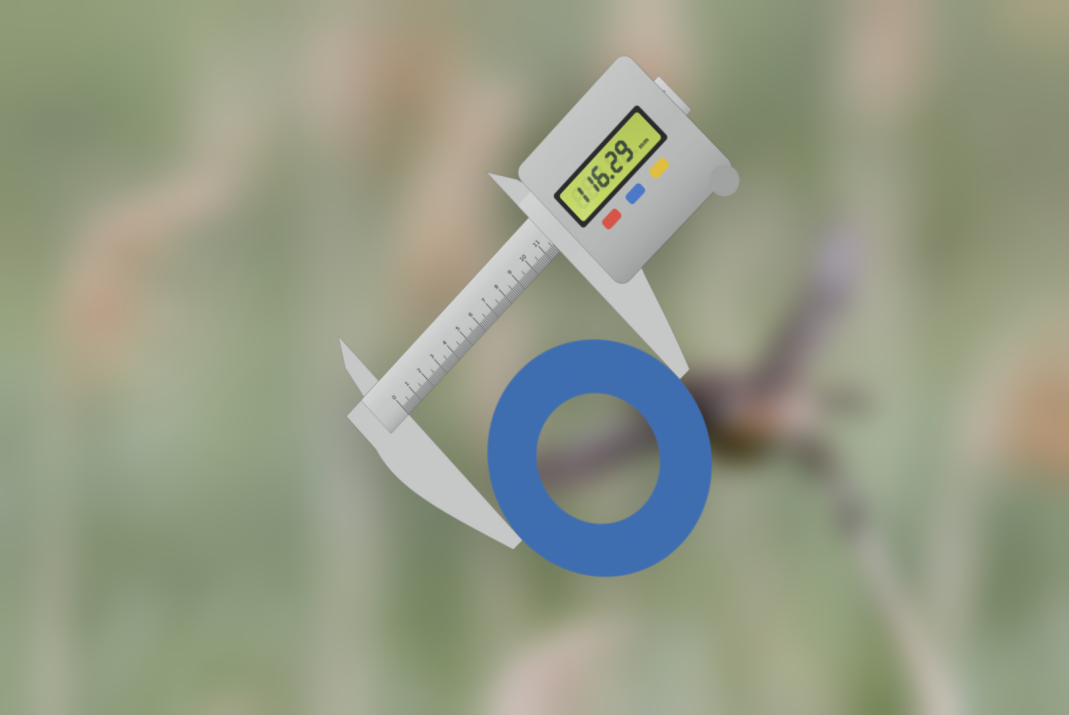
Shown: 116.29 mm
